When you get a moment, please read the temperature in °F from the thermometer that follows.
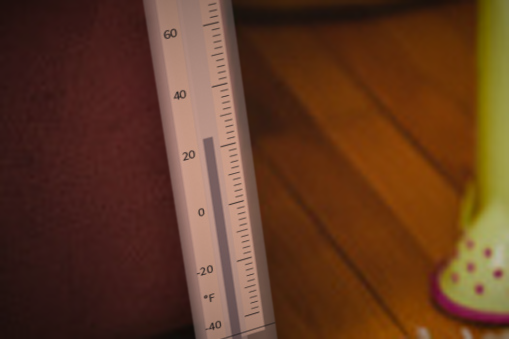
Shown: 24 °F
